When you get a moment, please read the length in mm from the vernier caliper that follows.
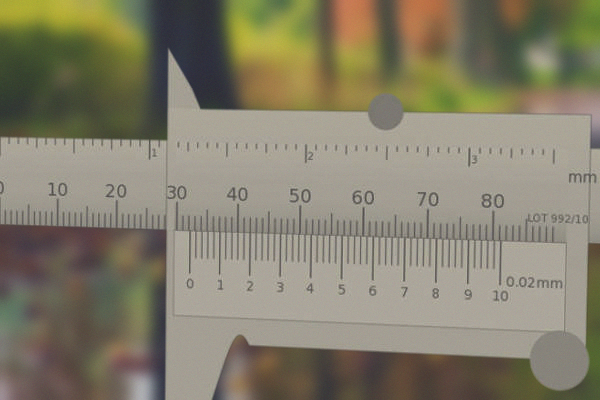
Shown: 32.2 mm
